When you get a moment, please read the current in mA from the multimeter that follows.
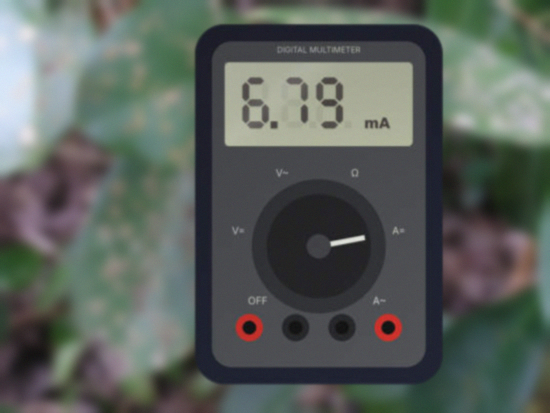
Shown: 6.79 mA
